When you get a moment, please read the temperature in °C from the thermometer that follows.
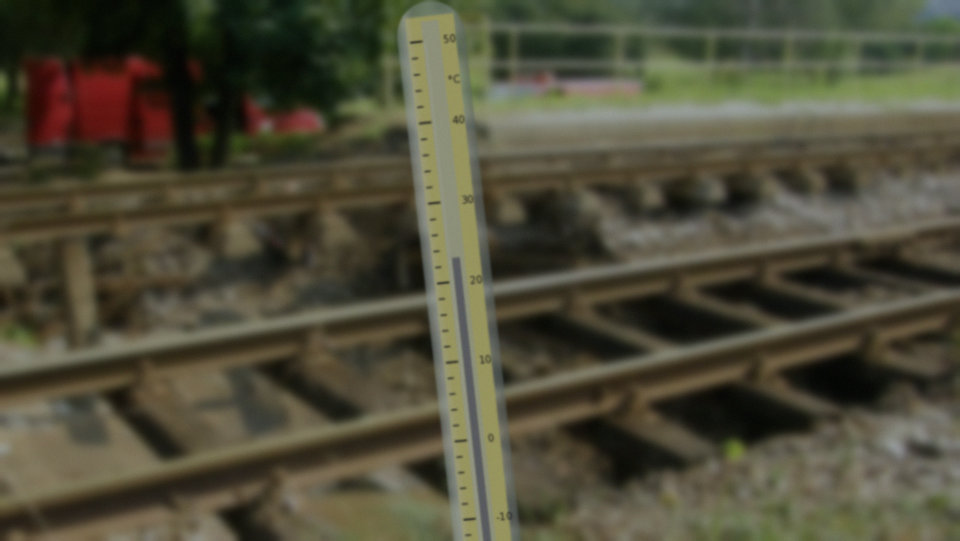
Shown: 23 °C
